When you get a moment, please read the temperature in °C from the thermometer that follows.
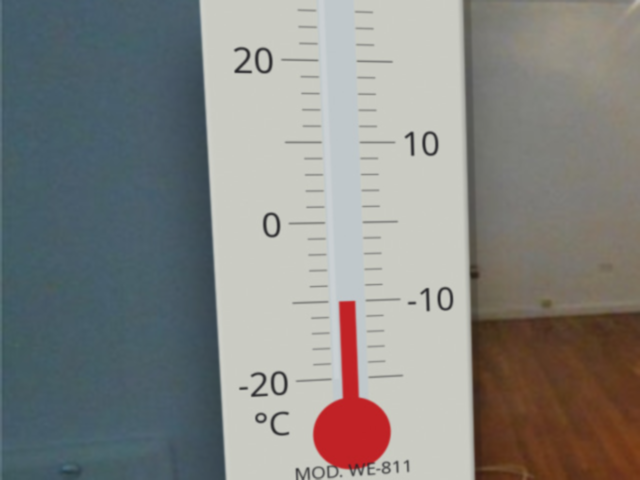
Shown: -10 °C
